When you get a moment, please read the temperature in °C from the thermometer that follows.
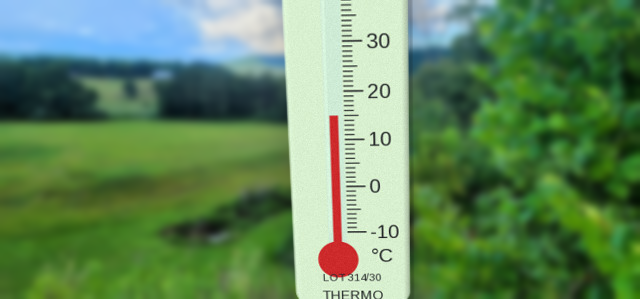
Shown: 15 °C
